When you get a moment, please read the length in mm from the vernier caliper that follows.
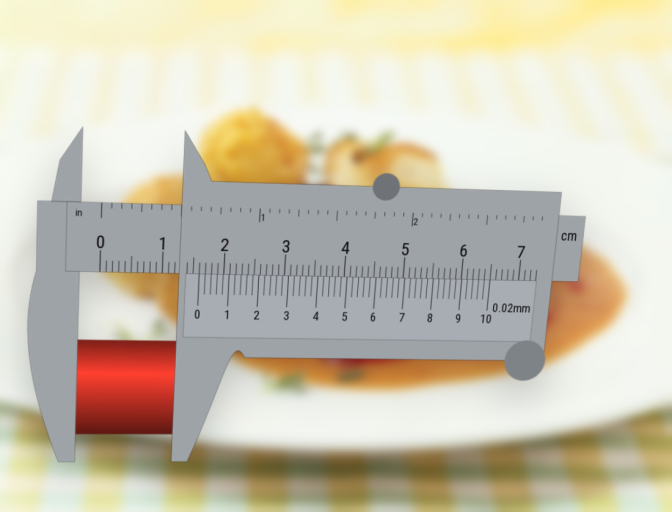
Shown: 16.0 mm
